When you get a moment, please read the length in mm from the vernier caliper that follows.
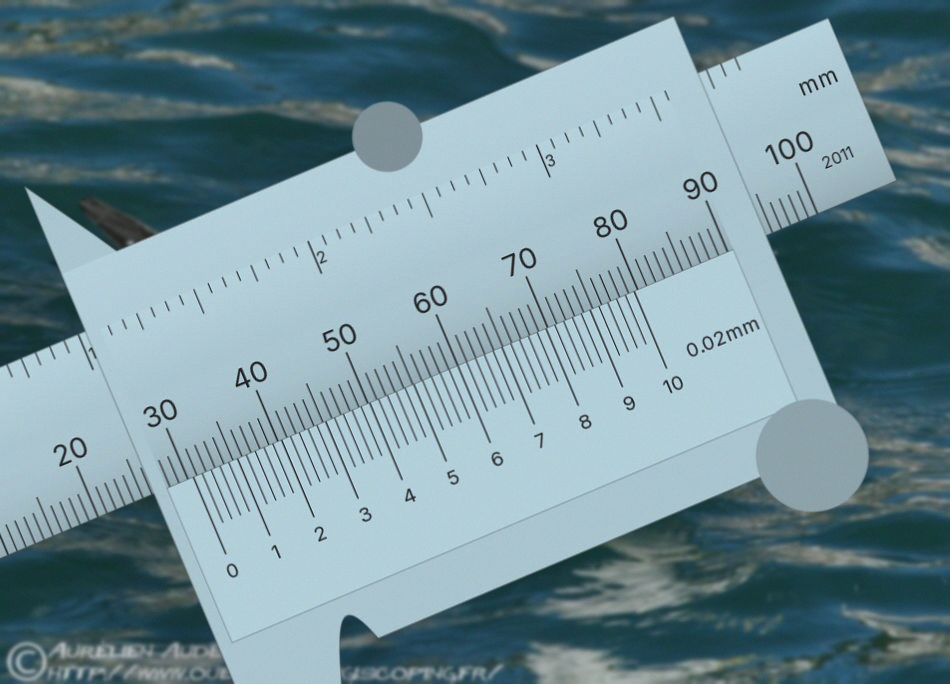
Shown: 30.6 mm
